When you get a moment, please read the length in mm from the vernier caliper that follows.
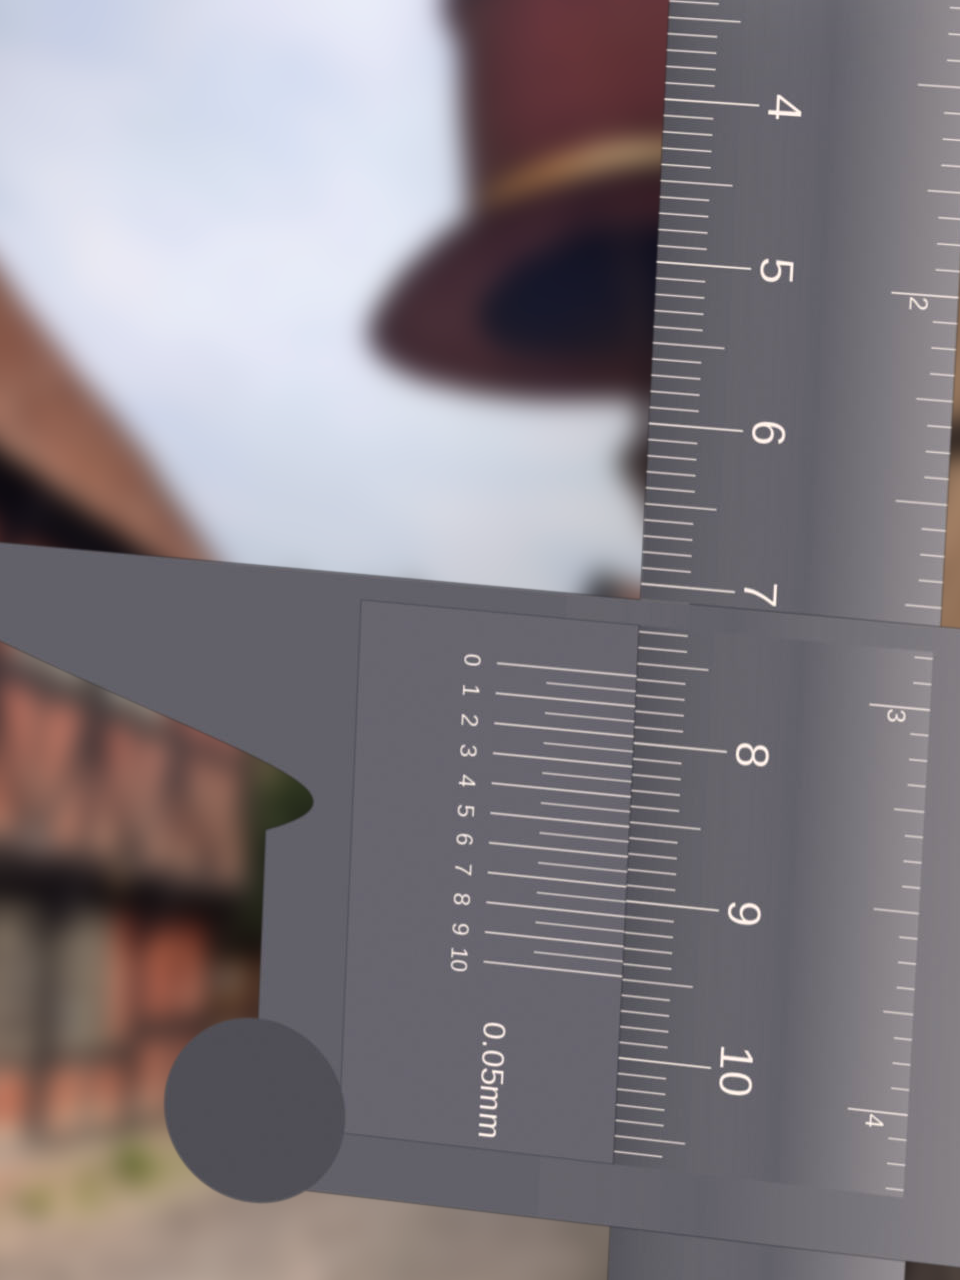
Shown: 75.8 mm
